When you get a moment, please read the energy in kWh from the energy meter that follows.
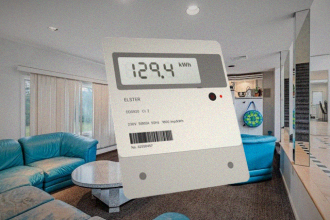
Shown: 129.4 kWh
